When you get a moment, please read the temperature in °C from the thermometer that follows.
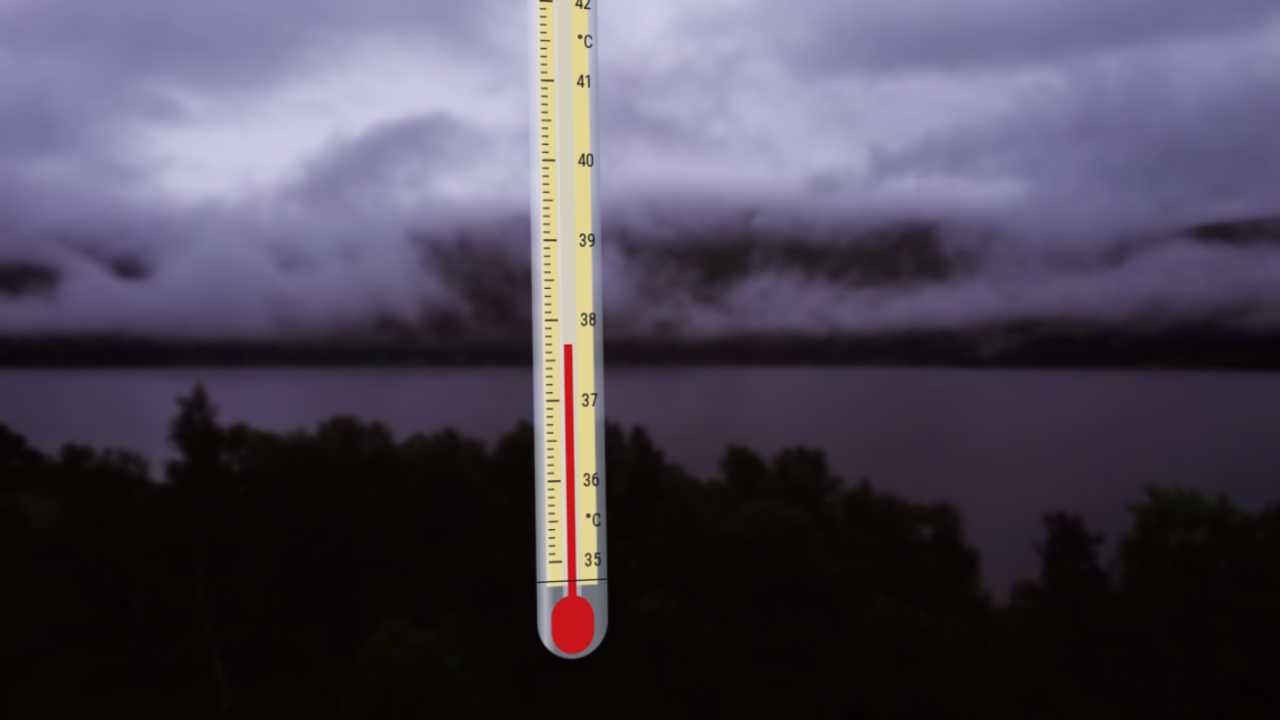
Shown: 37.7 °C
